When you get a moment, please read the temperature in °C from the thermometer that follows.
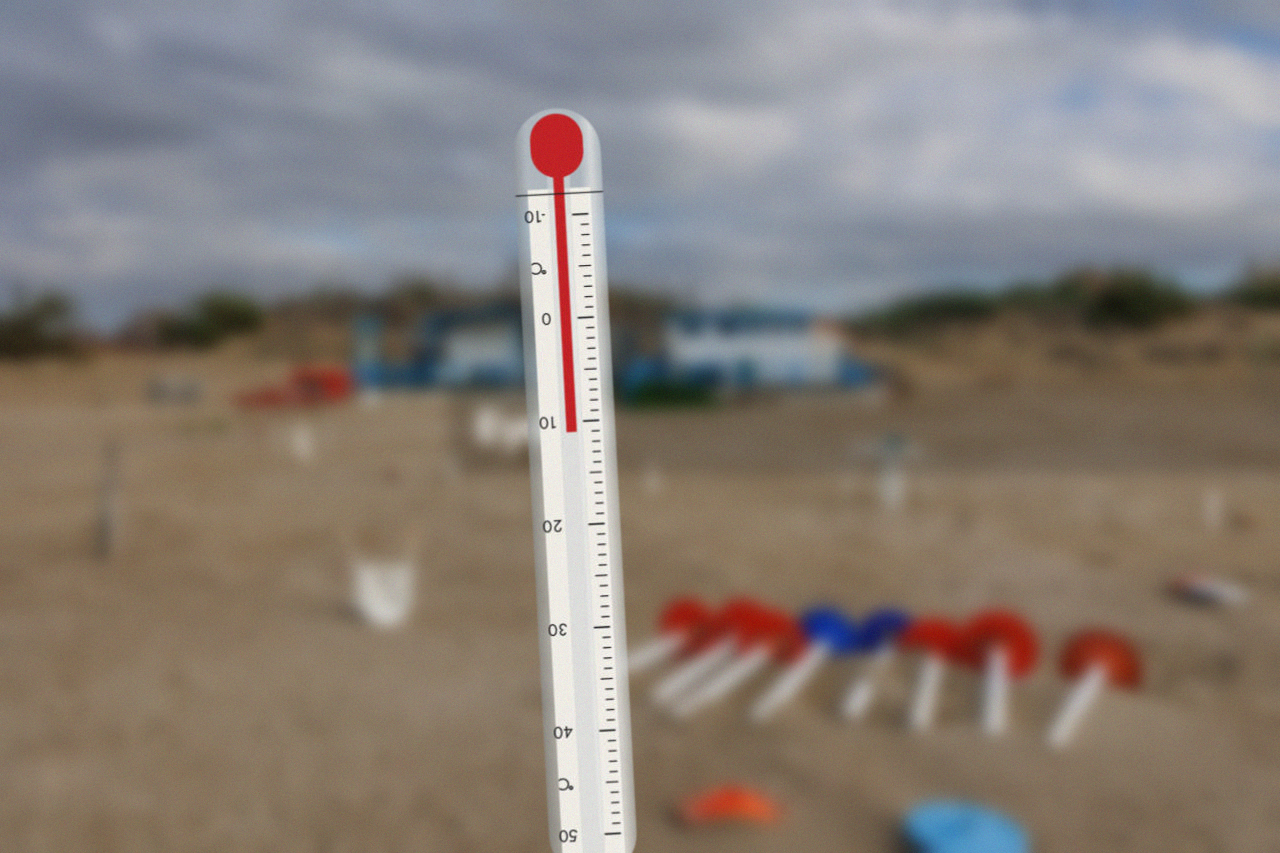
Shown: 11 °C
